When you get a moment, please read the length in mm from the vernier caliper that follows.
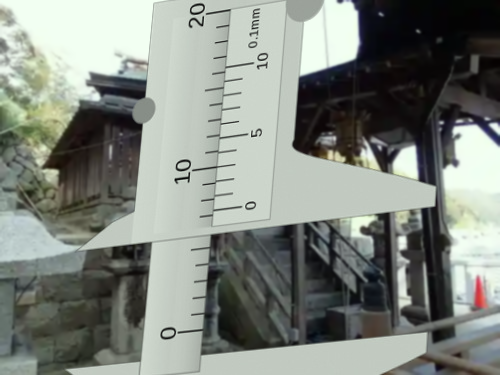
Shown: 7.3 mm
